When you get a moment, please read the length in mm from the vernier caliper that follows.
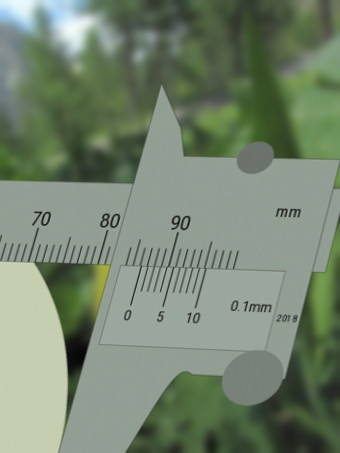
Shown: 86.2 mm
